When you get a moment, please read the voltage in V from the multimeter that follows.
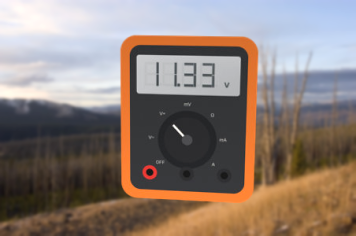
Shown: 11.33 V
